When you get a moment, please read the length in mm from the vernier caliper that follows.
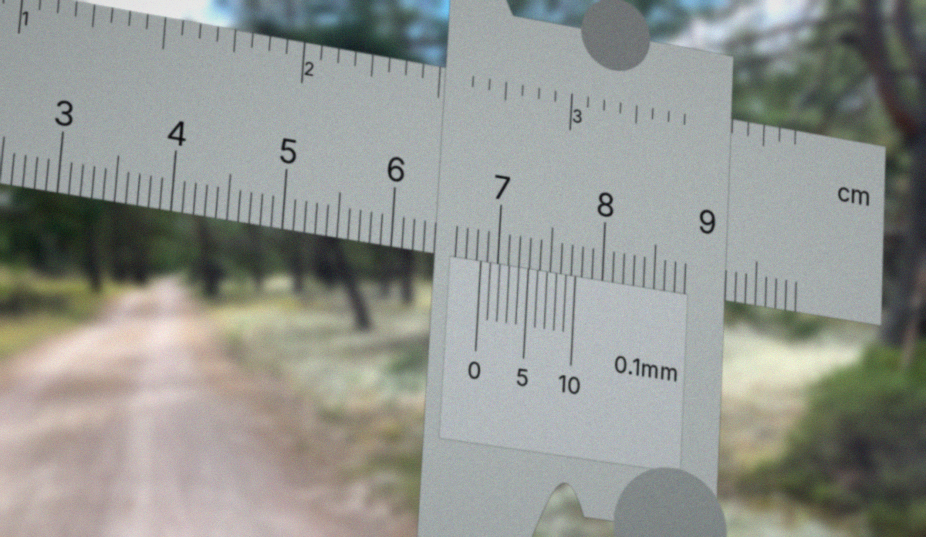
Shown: 68.4 mm
